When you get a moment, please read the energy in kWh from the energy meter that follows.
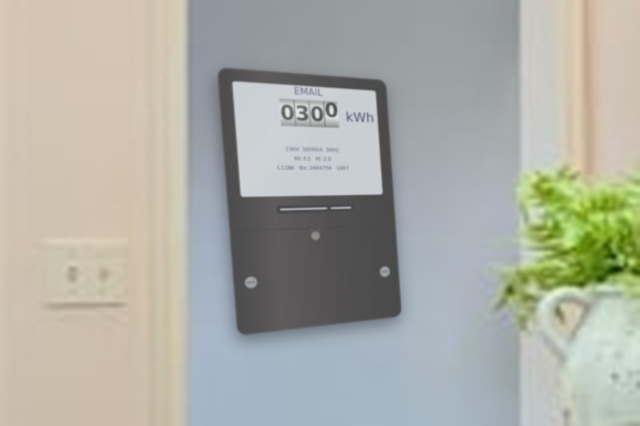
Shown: 300 kWh
